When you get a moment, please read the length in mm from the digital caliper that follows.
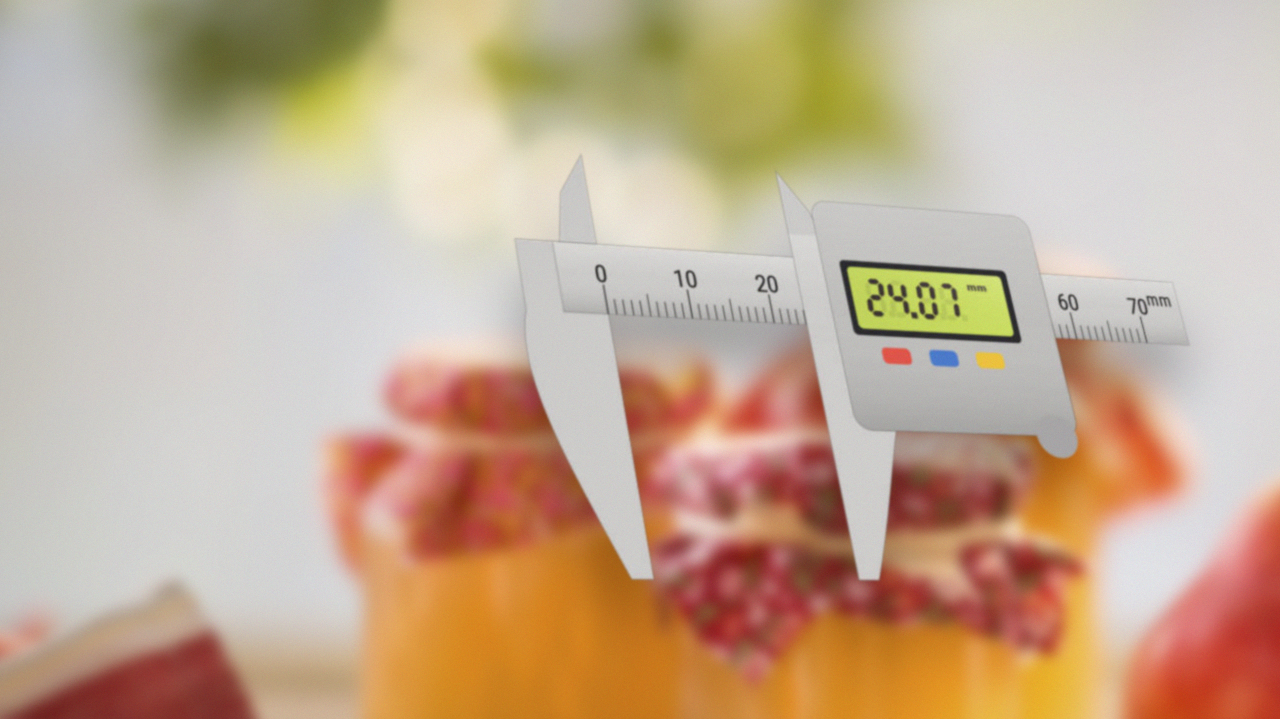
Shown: 24.07 mm
